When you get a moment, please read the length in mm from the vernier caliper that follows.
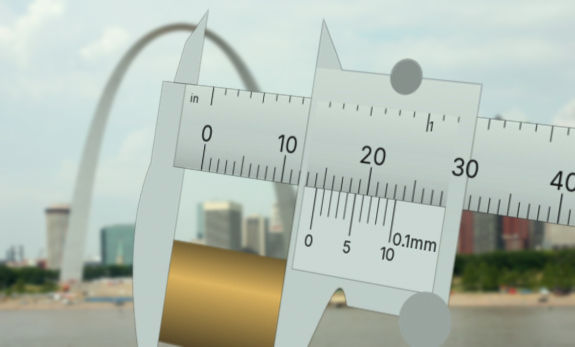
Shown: 14.2 mm
